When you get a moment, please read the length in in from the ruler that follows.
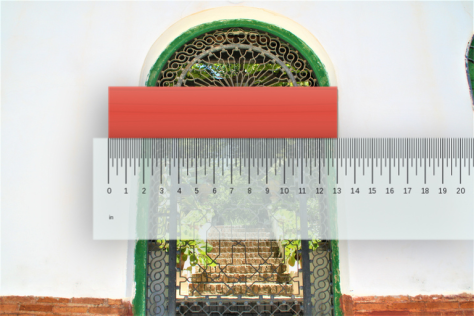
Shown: 13 in
